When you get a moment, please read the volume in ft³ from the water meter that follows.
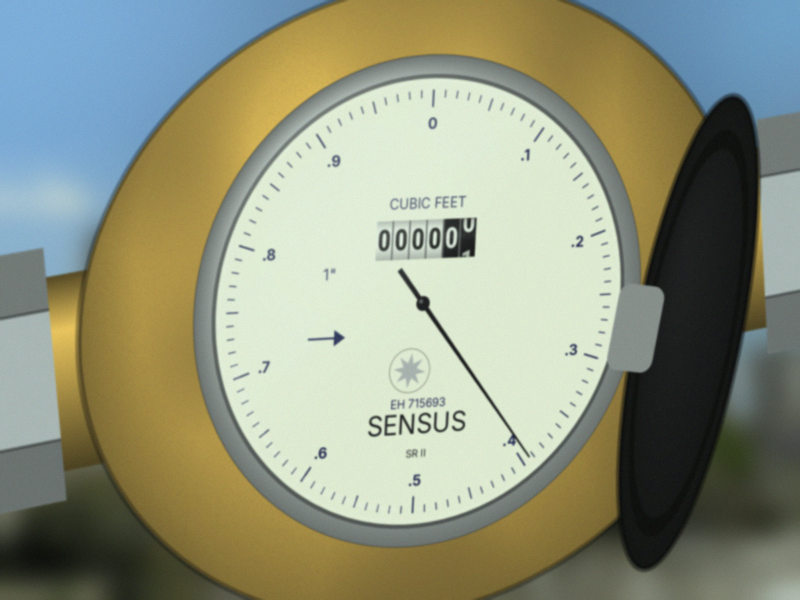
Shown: 0.39 ft³
